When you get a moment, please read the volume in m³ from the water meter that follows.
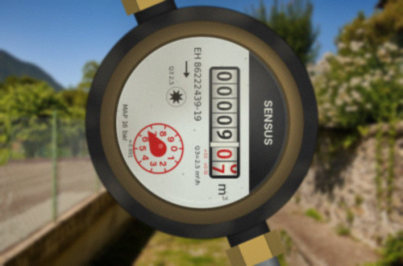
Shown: 9.066 m³
